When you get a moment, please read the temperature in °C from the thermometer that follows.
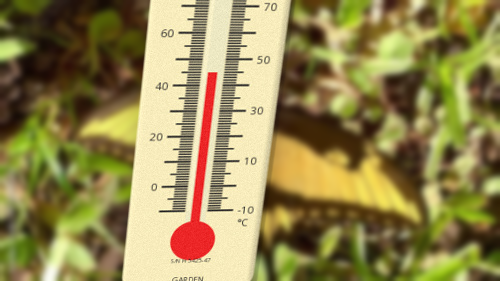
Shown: 45 °C
